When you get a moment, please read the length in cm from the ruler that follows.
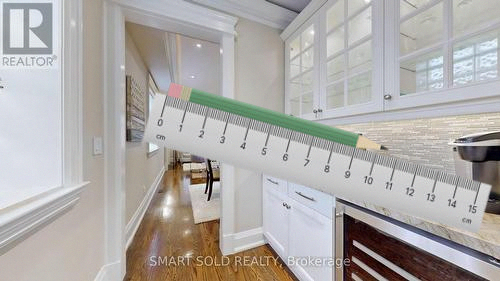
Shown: 10.5 cm
